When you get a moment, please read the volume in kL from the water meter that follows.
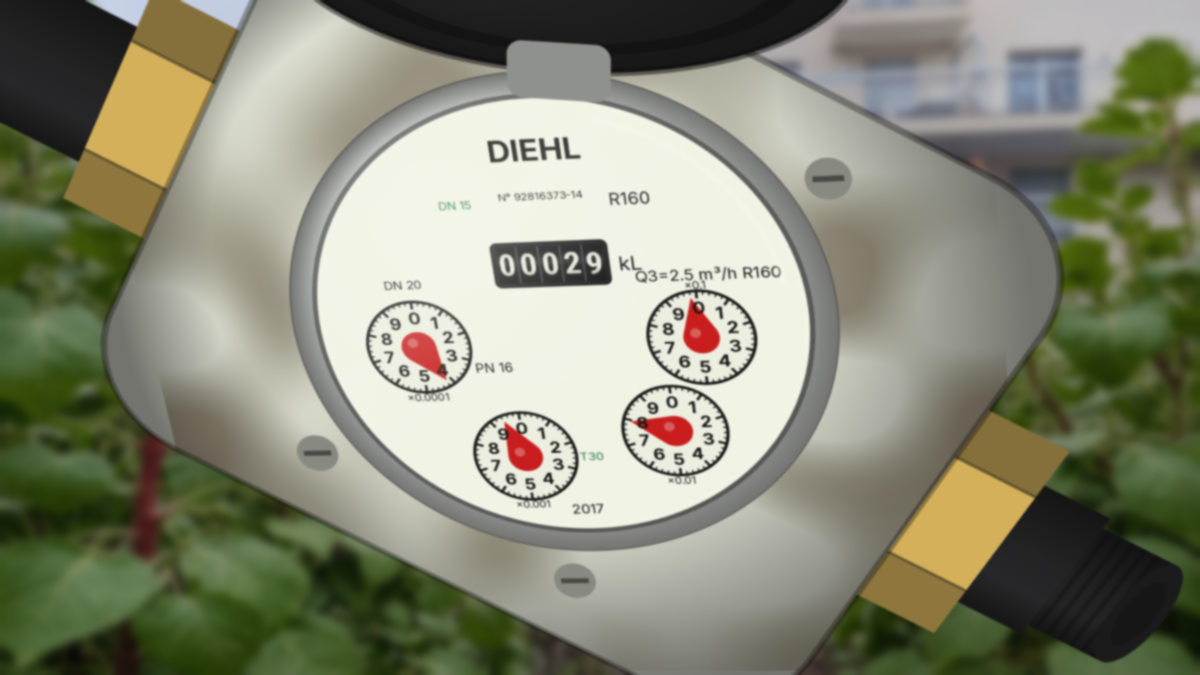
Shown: 28.9794 kL
